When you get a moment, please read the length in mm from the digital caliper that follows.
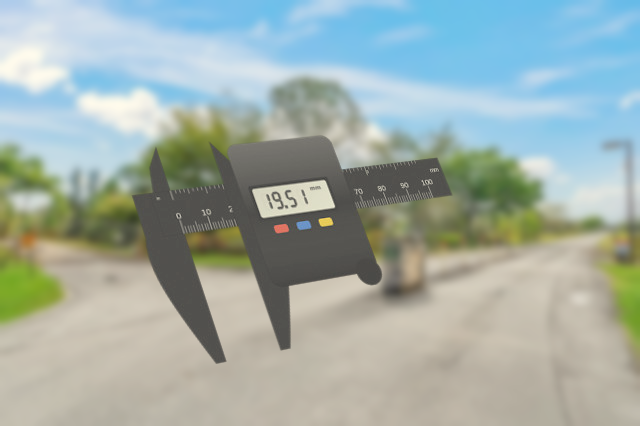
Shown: 19.51 mm
